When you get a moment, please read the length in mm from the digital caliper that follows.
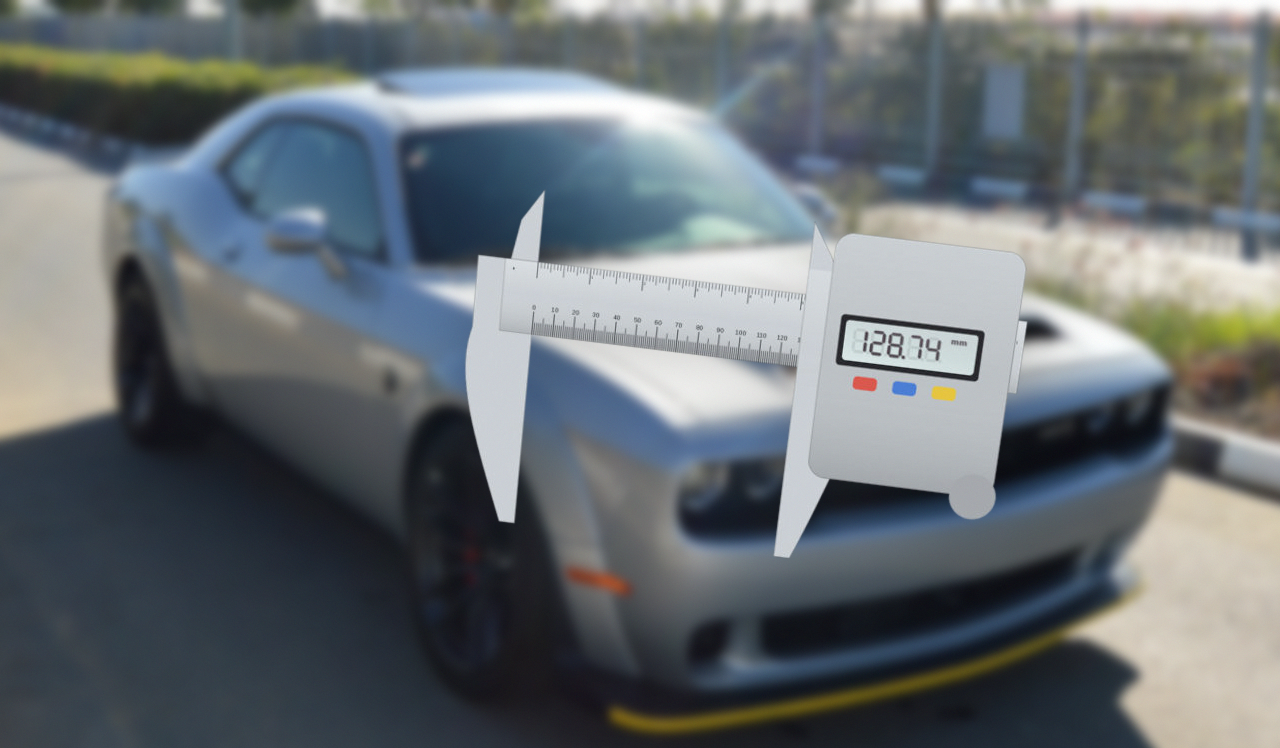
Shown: 128.74 mm
